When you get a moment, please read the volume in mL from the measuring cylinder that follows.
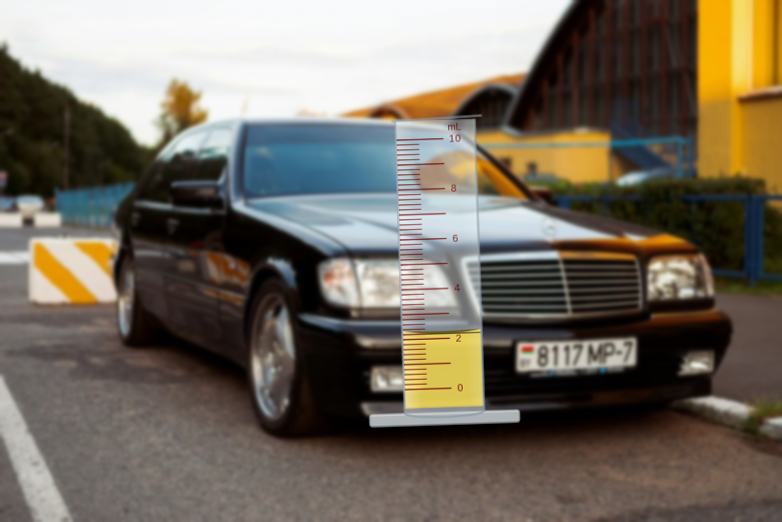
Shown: 2.2 mL
